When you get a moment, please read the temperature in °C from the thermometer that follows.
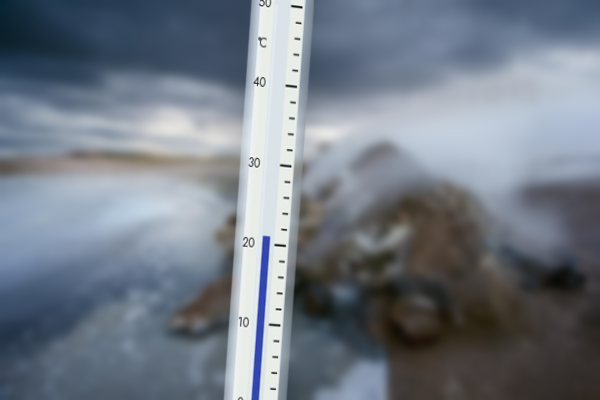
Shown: 21 °C
